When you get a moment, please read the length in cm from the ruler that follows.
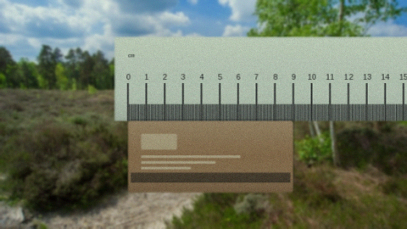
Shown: 9 cm
